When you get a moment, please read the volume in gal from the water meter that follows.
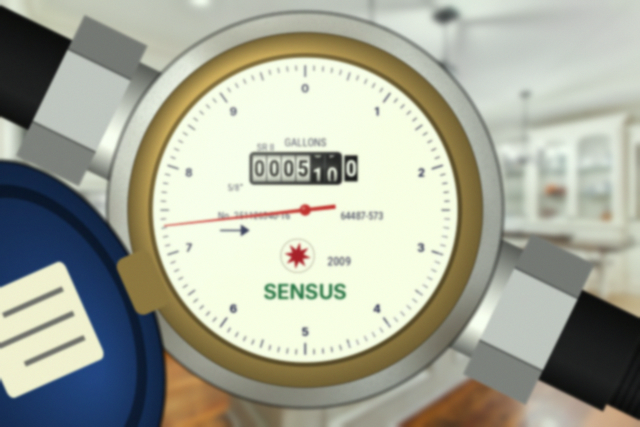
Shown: 5097.3 gal
